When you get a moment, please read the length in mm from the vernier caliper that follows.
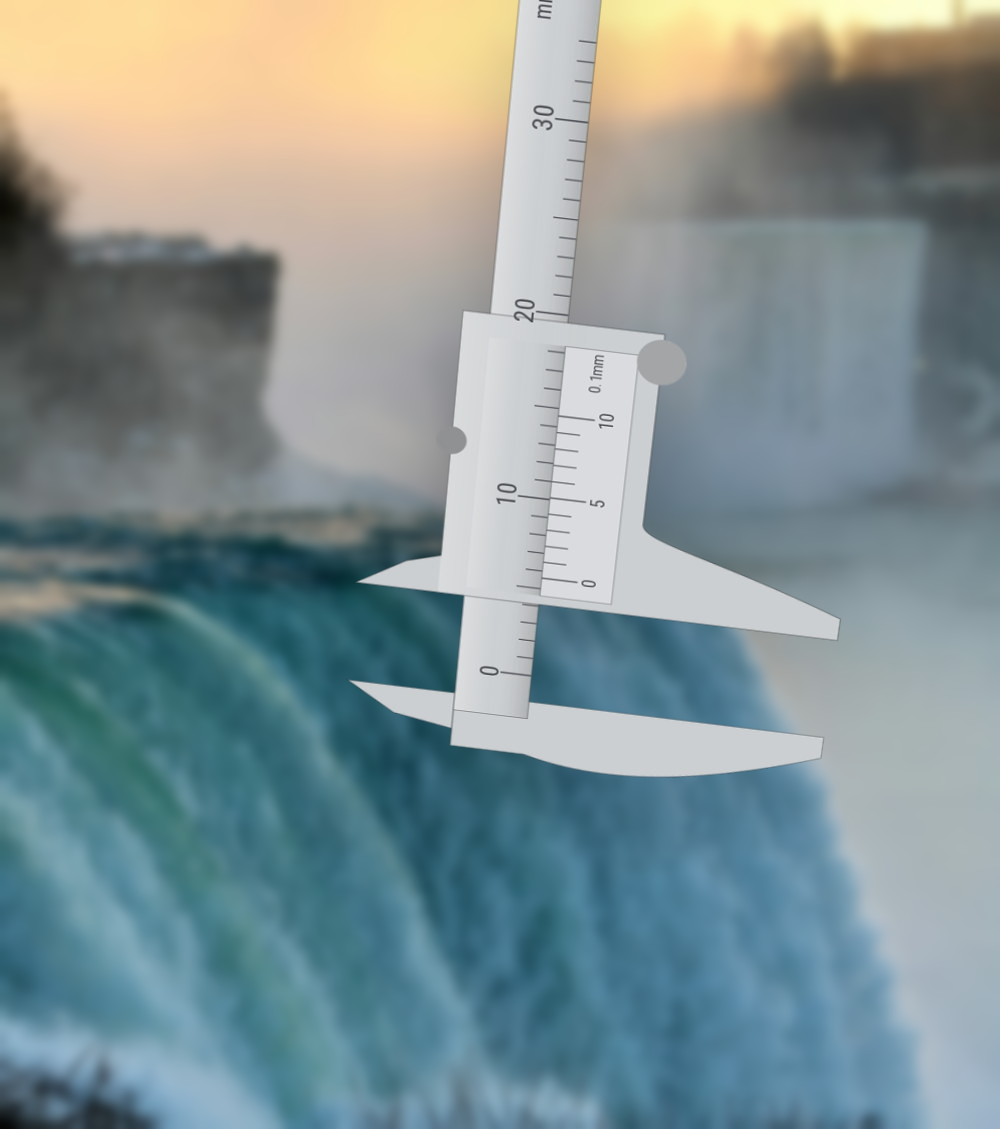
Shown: 5.6 mm
